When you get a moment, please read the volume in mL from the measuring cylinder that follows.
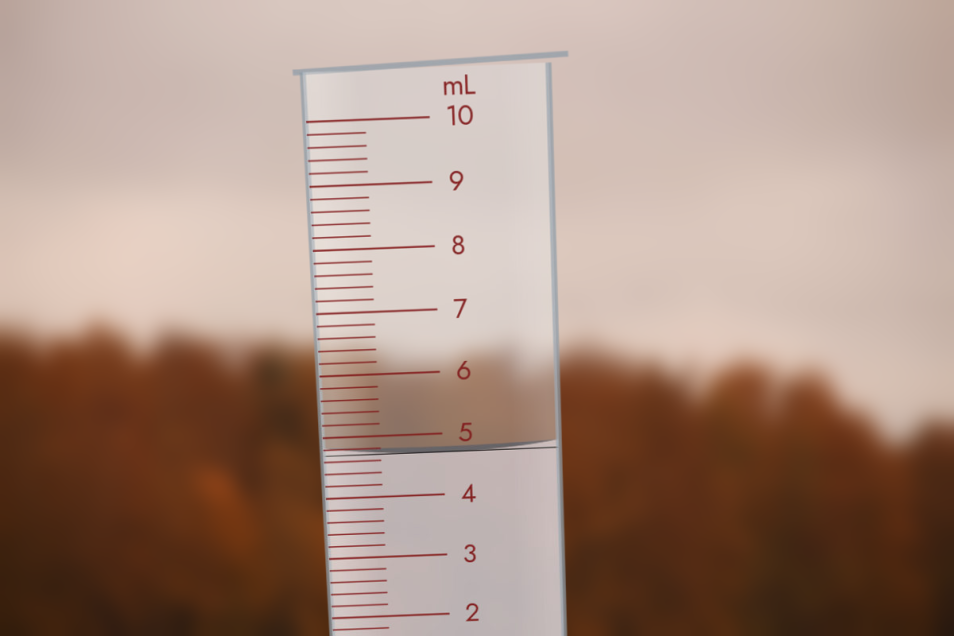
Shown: 4.7 mL
